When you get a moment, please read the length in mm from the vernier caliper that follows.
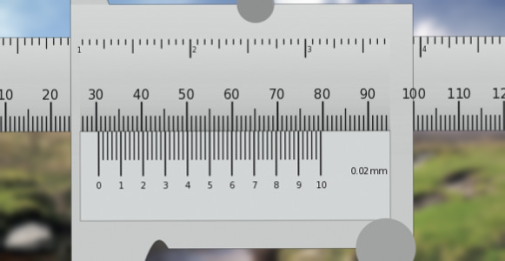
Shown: 30.5 mm
